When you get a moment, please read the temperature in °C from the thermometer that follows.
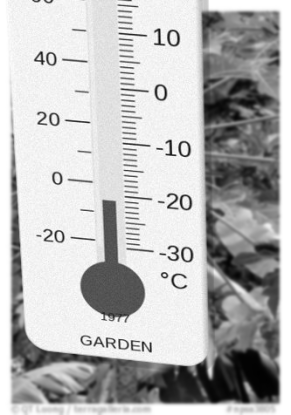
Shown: -21 °C
